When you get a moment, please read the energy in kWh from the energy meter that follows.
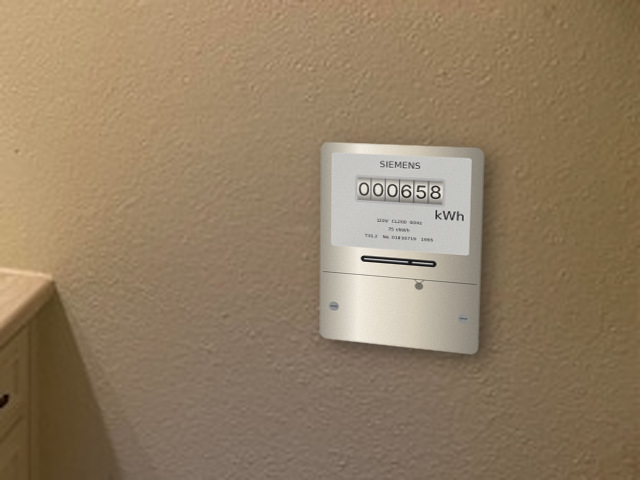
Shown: 658 kWh
